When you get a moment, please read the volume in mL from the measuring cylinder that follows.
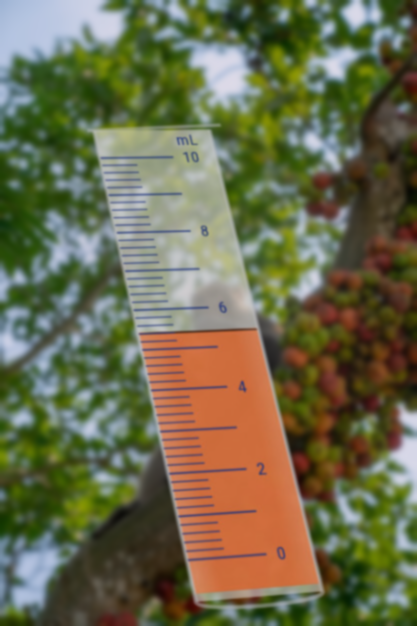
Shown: 5.4 mL
